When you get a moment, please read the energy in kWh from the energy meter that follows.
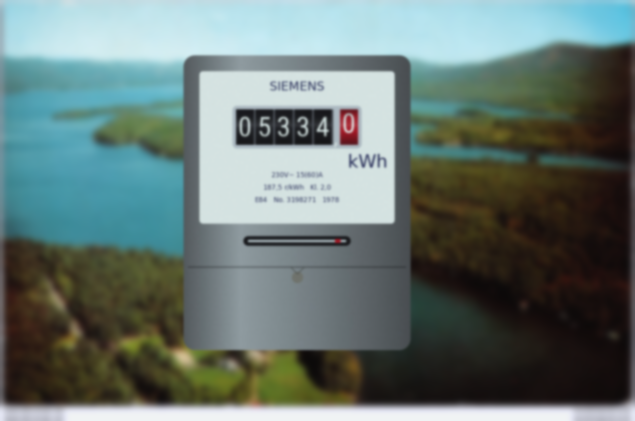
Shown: 5334.0 kWh
